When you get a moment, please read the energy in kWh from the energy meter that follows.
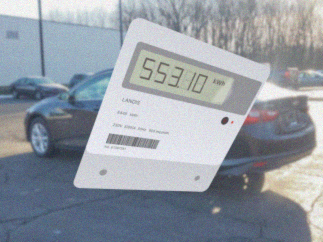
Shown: 553.10 kWh
